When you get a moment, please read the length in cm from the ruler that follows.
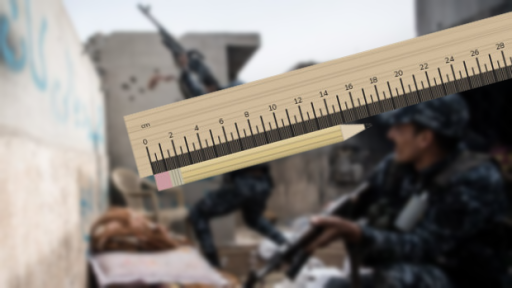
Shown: 17 cm
